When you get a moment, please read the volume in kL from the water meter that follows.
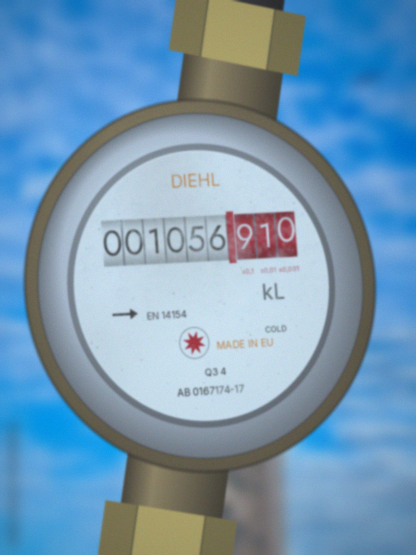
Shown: 1056.910 kL
